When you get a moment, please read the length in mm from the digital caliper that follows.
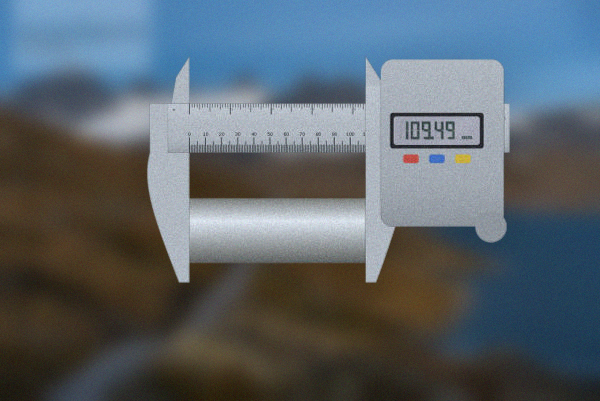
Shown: 109.49 mm
